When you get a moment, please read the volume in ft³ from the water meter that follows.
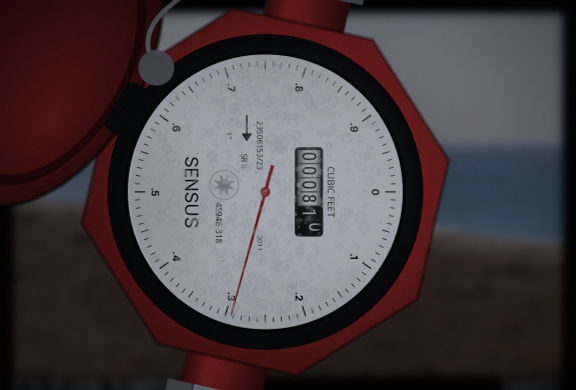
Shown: 810.29 ft³
